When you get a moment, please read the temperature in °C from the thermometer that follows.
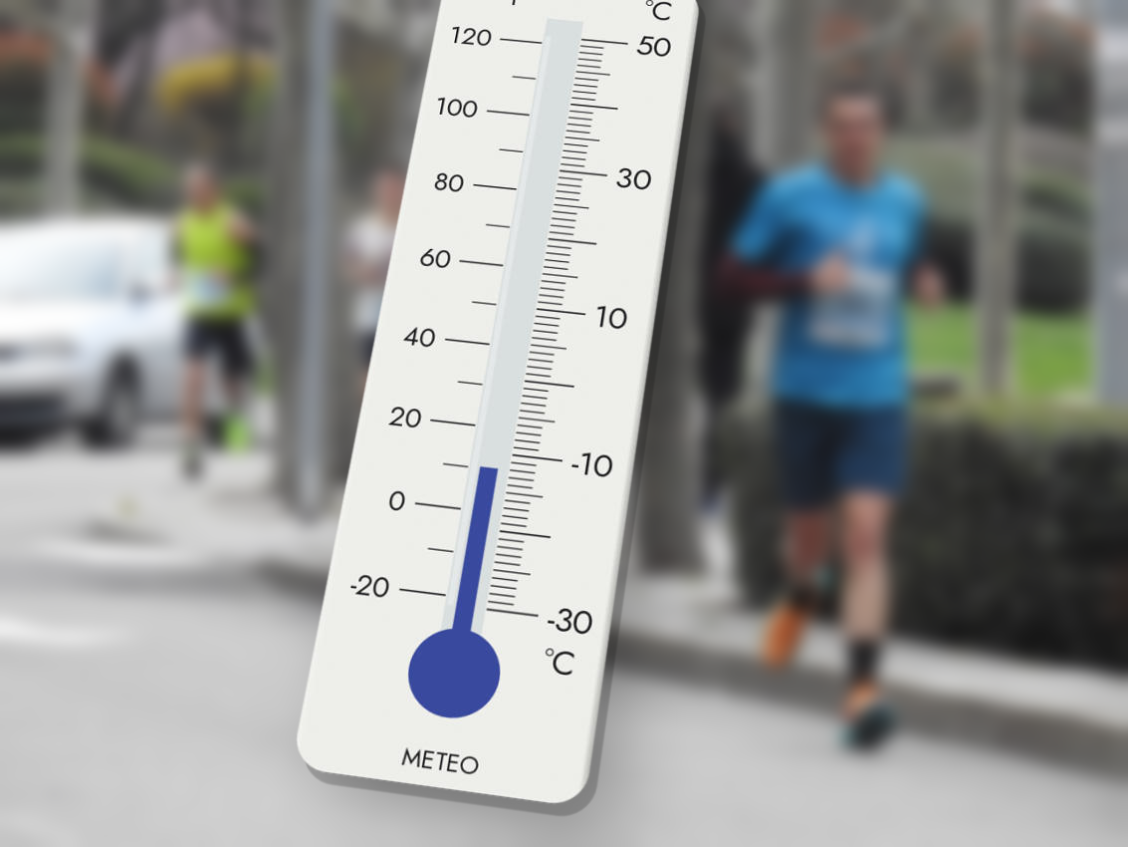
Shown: -12 °C
